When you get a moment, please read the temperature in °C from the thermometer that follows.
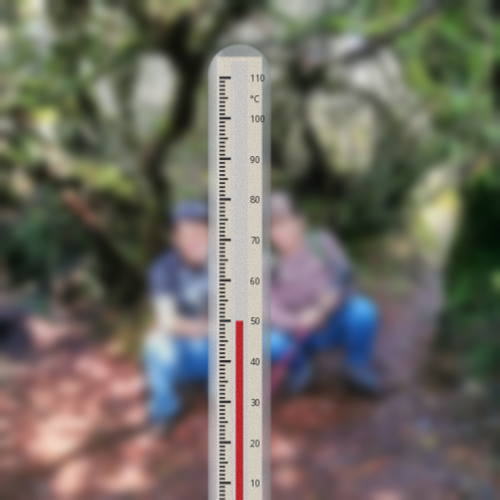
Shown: 50 °C
